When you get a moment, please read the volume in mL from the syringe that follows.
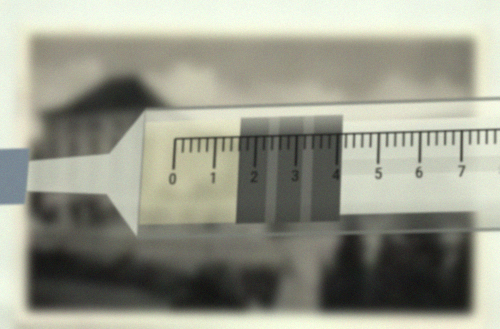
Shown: 1.6 mL
